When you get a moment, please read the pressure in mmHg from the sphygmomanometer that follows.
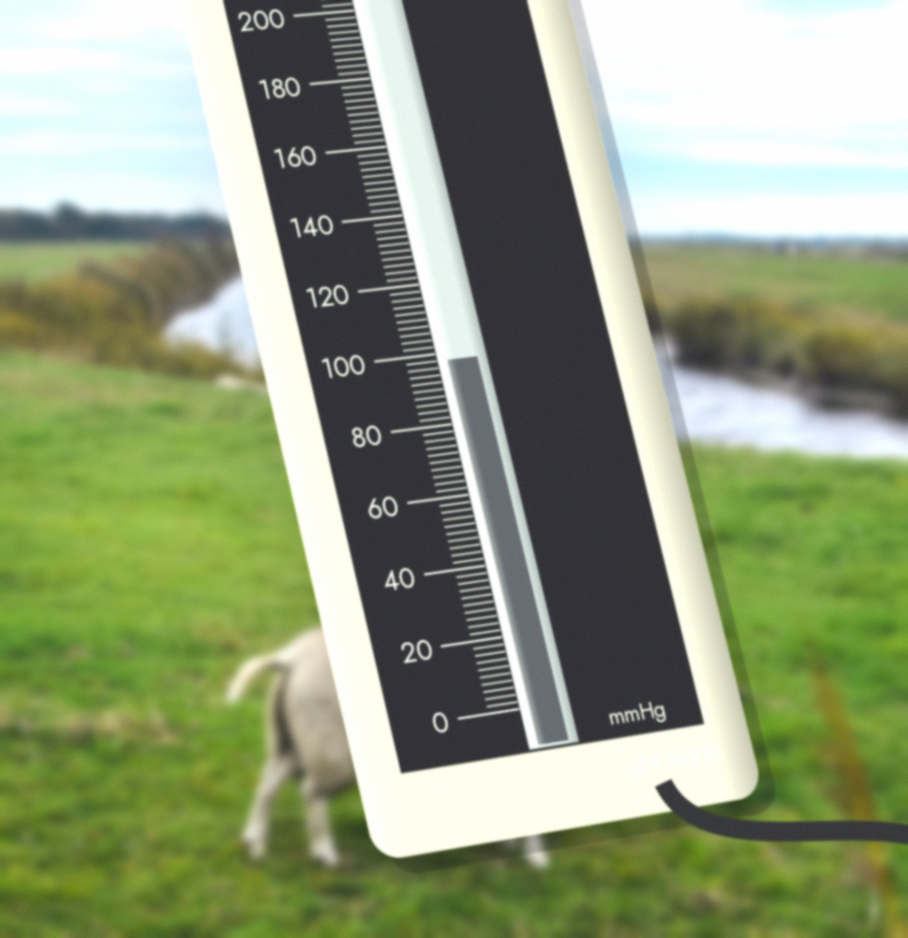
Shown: 98 mmHg
